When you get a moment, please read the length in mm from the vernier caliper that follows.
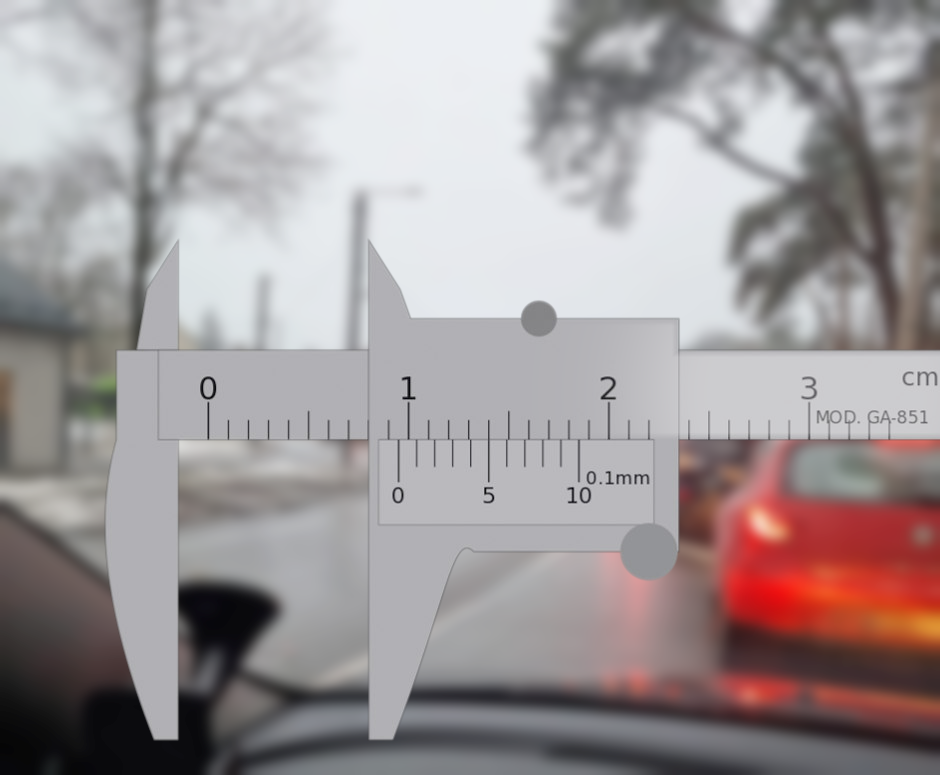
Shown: 9.5 mm
